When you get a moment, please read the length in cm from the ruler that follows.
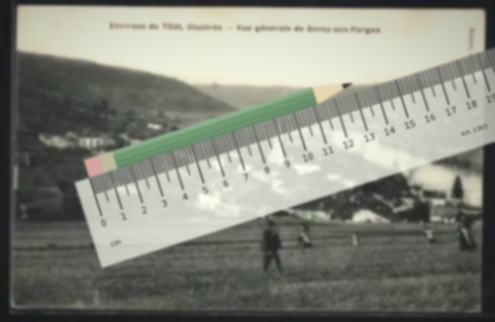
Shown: 13 cm
